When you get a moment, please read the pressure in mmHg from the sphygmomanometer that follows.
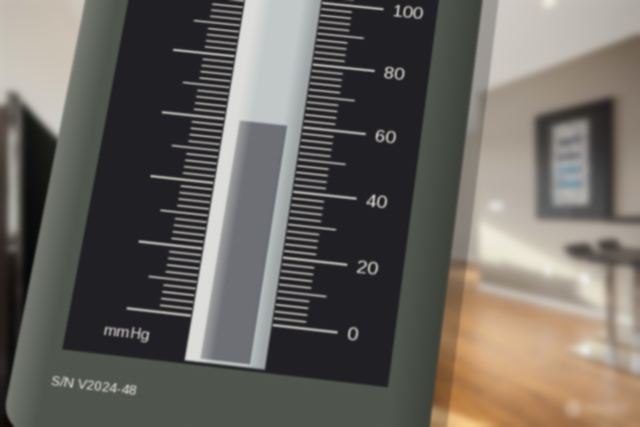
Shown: 60 mmHg
